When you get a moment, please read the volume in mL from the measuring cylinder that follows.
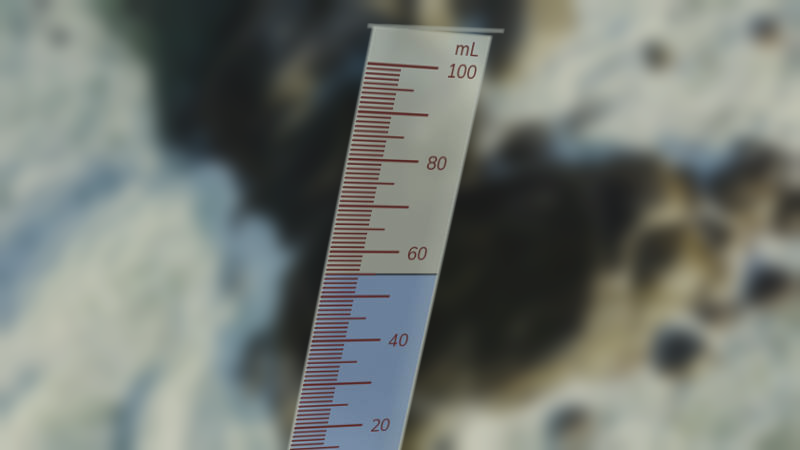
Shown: 55 mL
